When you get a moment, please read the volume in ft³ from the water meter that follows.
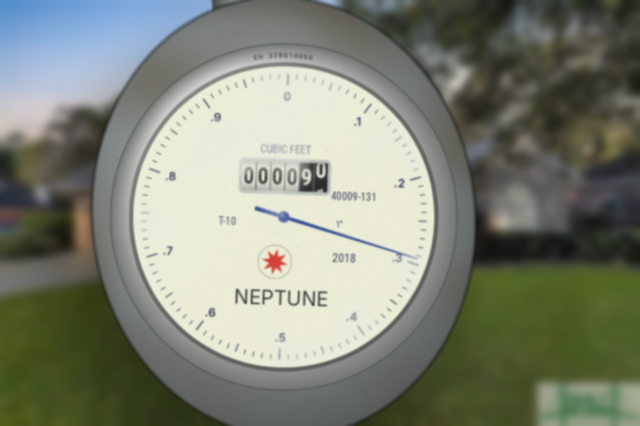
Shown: 90.29 ft³
